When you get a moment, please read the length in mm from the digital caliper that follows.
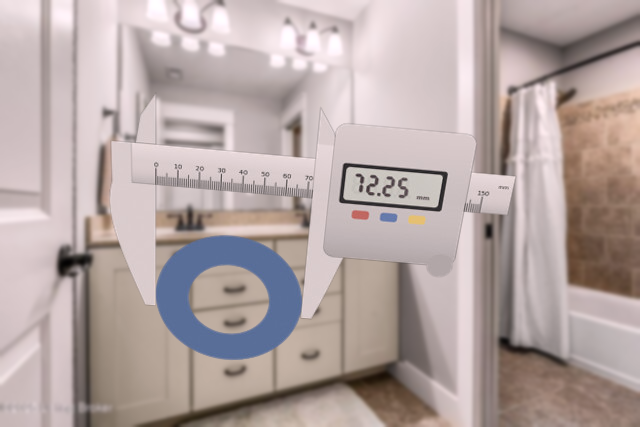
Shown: 72.25 mm
